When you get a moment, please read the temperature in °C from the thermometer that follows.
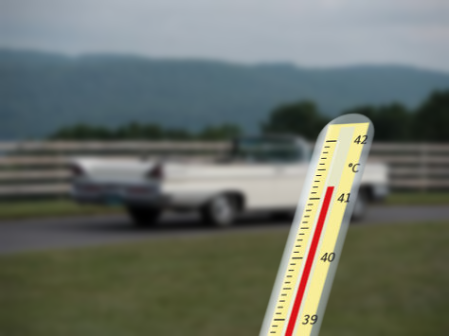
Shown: 41.2 °C
